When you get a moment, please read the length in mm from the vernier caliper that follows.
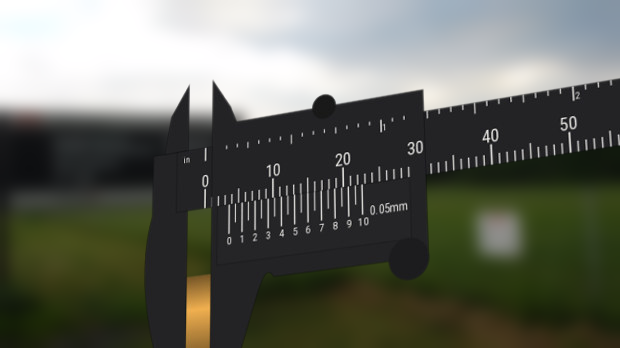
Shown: 3.6 mm
